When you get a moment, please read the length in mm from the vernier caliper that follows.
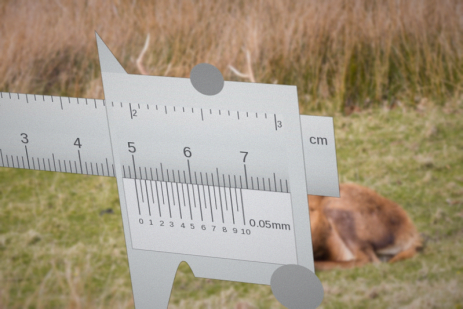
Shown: 49.8 mm
